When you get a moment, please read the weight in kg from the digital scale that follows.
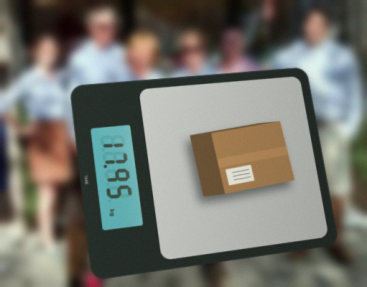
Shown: 17.95 kg
